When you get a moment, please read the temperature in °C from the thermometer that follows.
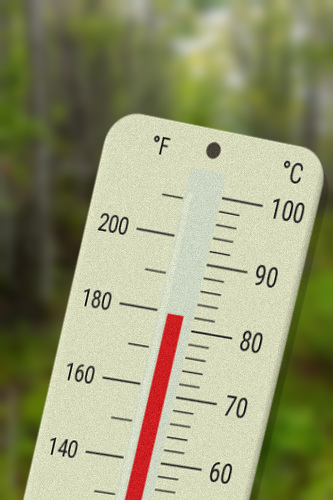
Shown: 82 °C
